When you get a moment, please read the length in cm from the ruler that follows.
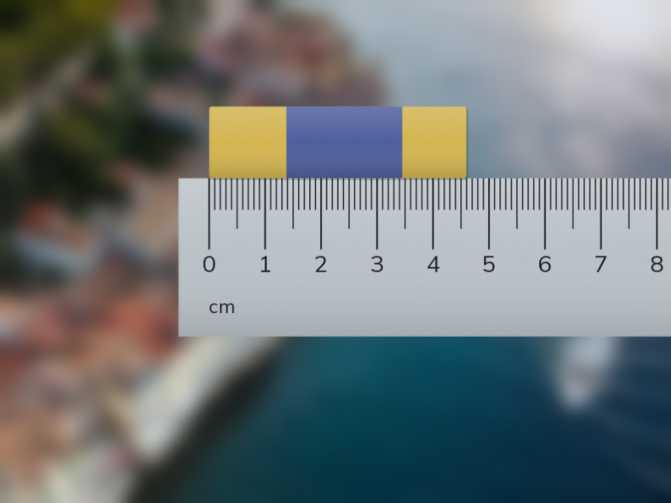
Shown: 4.6 cm
